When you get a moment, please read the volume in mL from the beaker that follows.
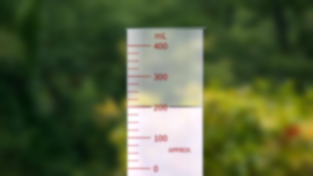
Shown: 200 mL
